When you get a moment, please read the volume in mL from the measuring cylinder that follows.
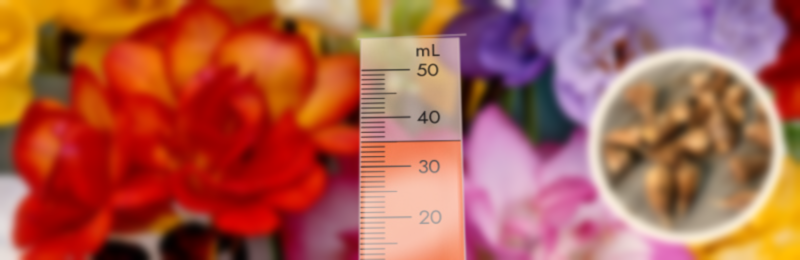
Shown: 35 mL
